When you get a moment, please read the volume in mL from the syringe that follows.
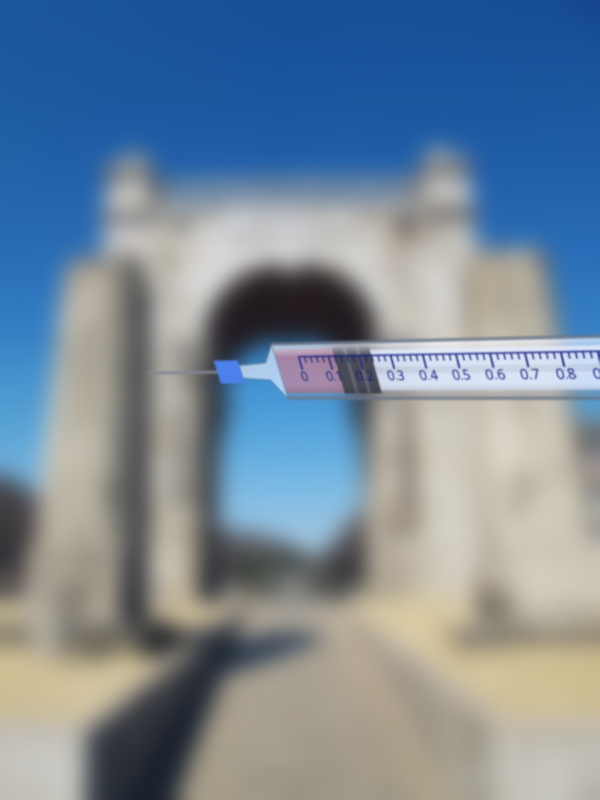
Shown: 0.12 mL
